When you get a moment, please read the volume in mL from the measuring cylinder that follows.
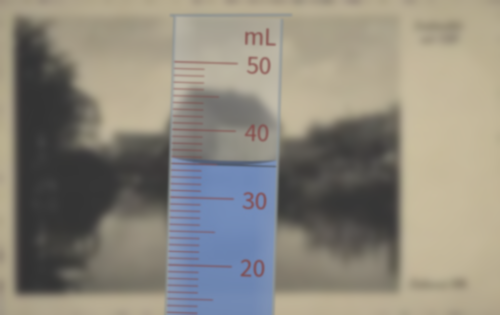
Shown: 35 mL
